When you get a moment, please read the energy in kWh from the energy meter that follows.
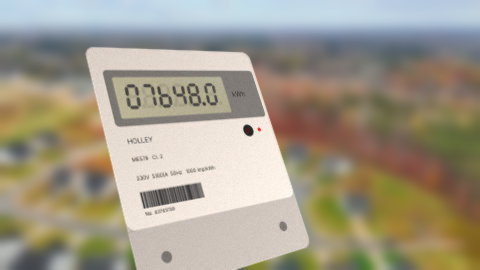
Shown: 7648.0 kWh
